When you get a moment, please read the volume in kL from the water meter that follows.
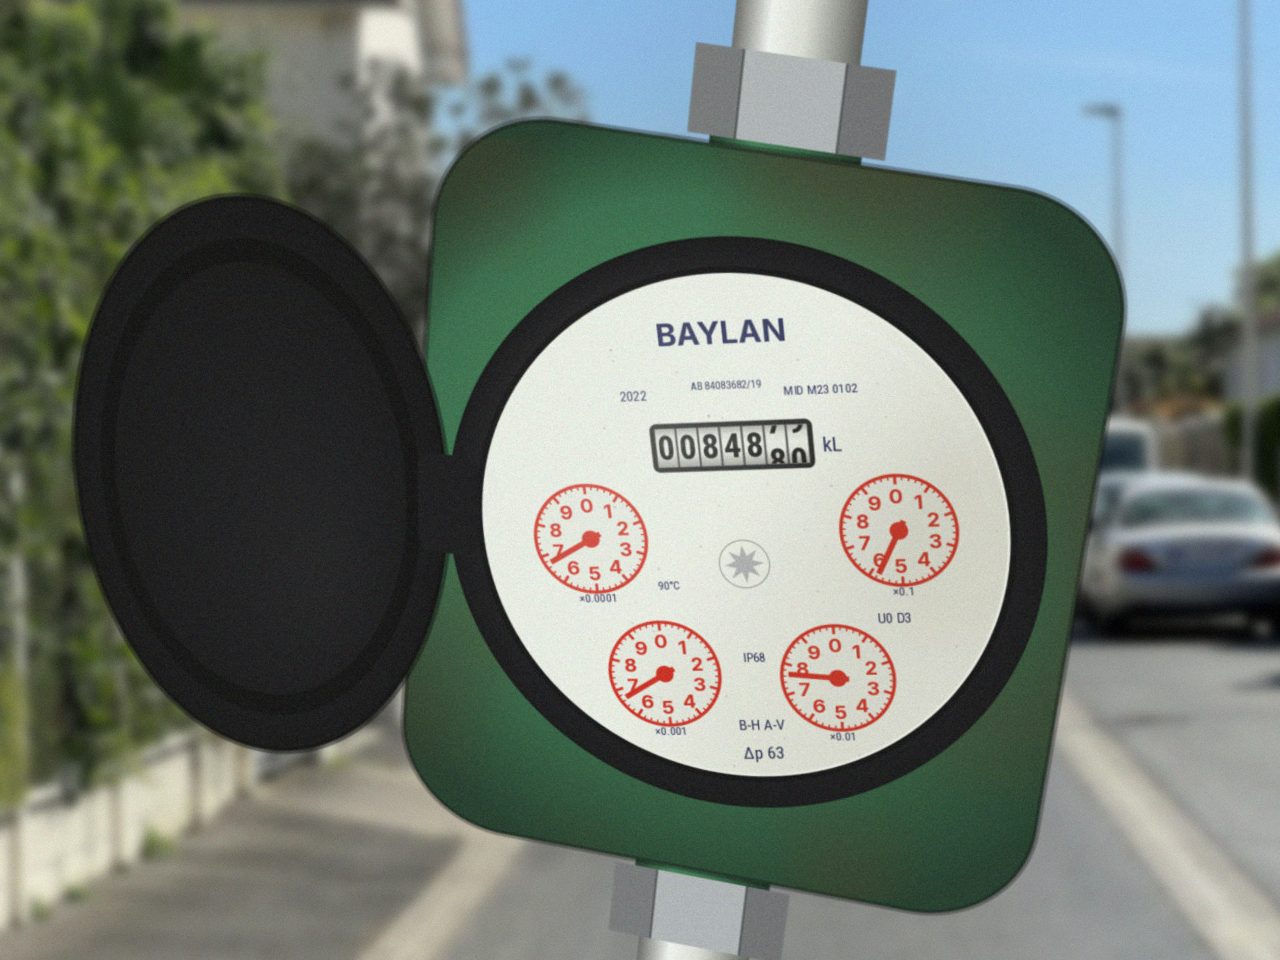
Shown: 84879.5766 kL
